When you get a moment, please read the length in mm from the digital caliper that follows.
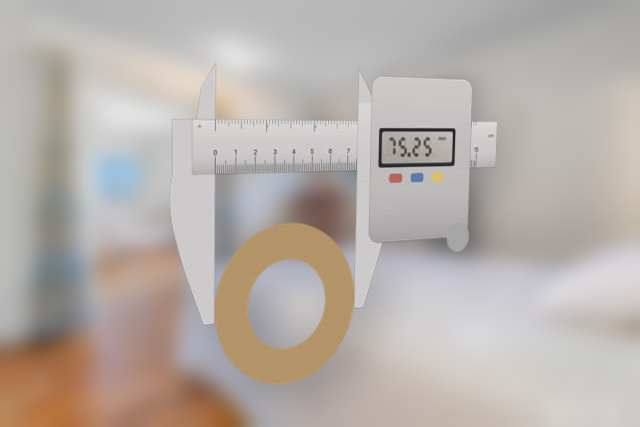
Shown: 75.25 mm
